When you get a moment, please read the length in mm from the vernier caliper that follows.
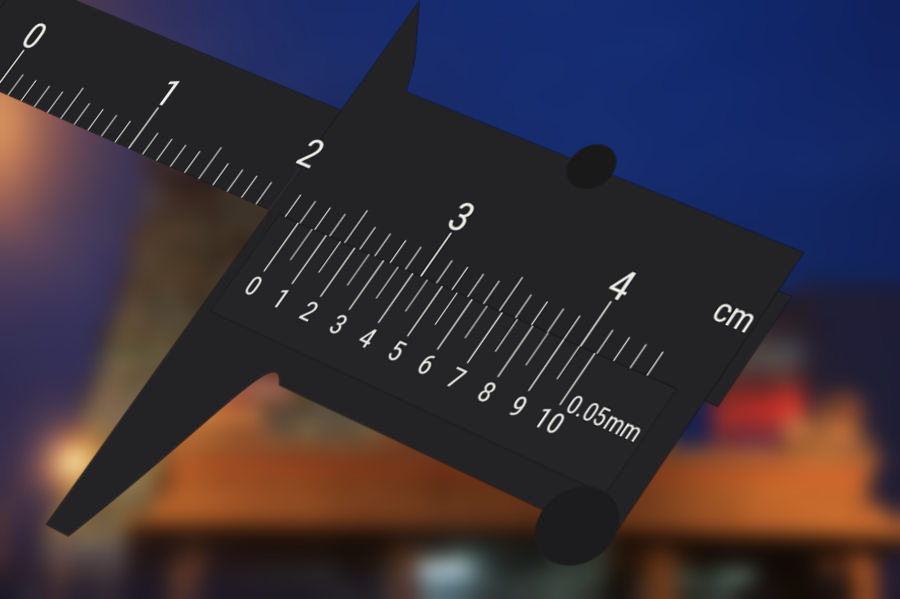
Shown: 21.9 mm
